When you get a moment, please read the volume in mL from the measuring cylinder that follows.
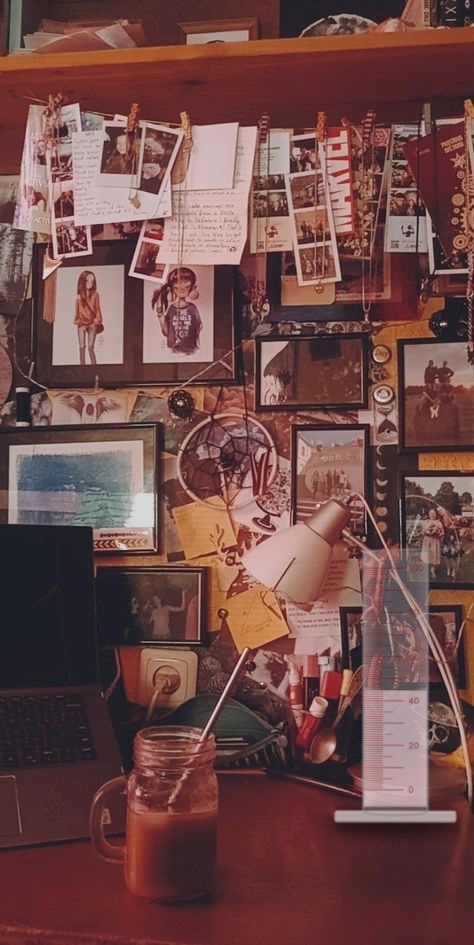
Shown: 45 mL
